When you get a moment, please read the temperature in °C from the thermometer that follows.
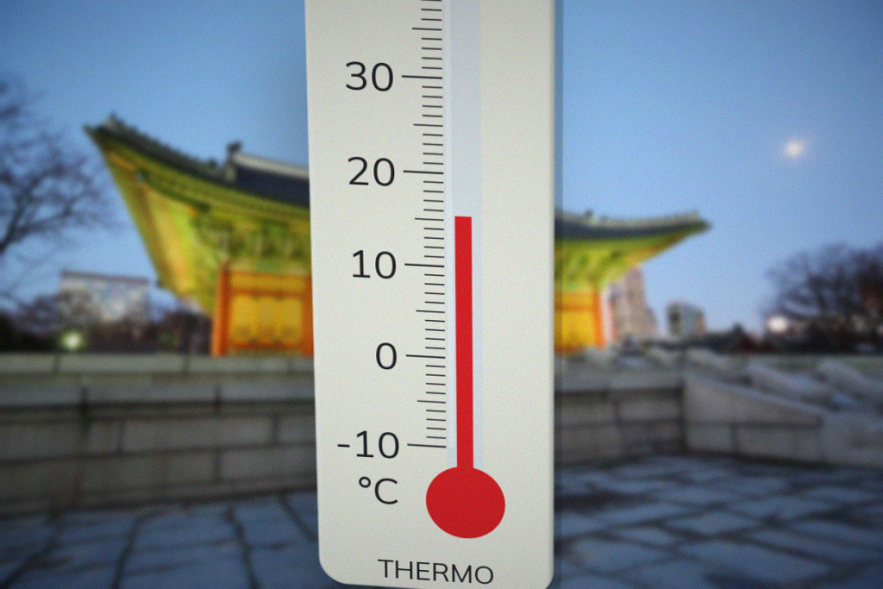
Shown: 15.5 °C
